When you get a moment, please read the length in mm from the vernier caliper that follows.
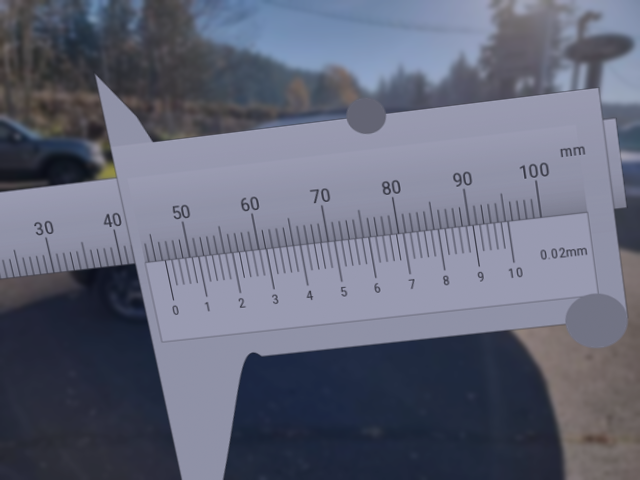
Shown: 46.4 mm
